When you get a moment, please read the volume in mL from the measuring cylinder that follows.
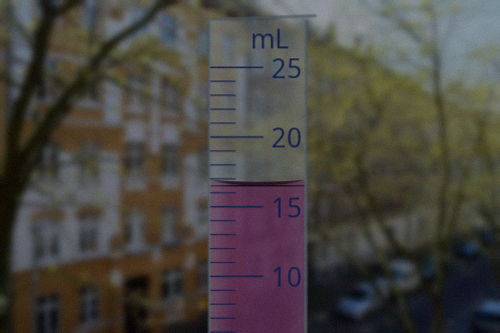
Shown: 16.5 mL
